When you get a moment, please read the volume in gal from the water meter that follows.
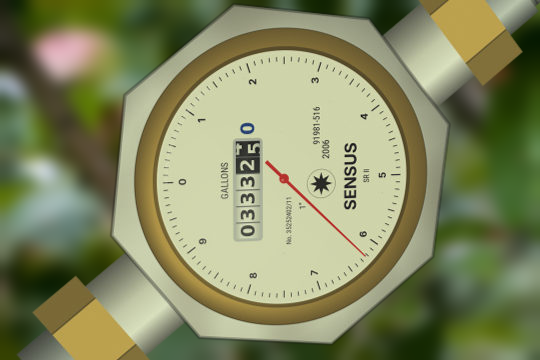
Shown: 333246.2 gal
